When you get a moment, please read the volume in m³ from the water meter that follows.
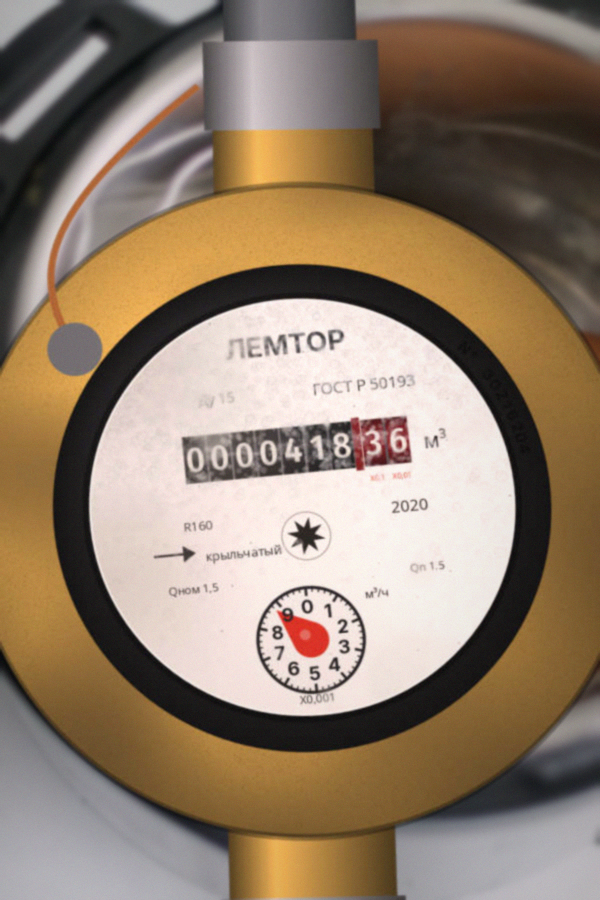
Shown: 418.368 m³
